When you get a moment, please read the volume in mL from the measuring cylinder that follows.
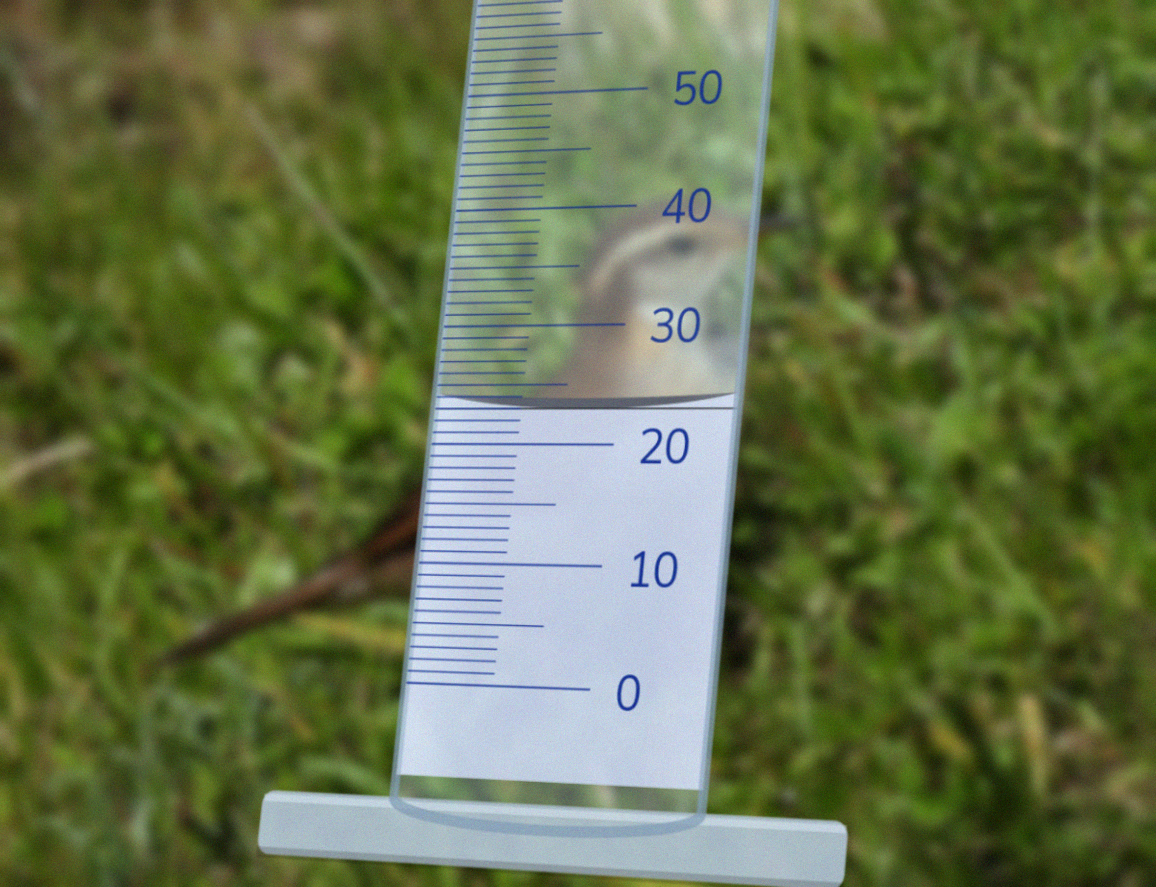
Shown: 23 mL
